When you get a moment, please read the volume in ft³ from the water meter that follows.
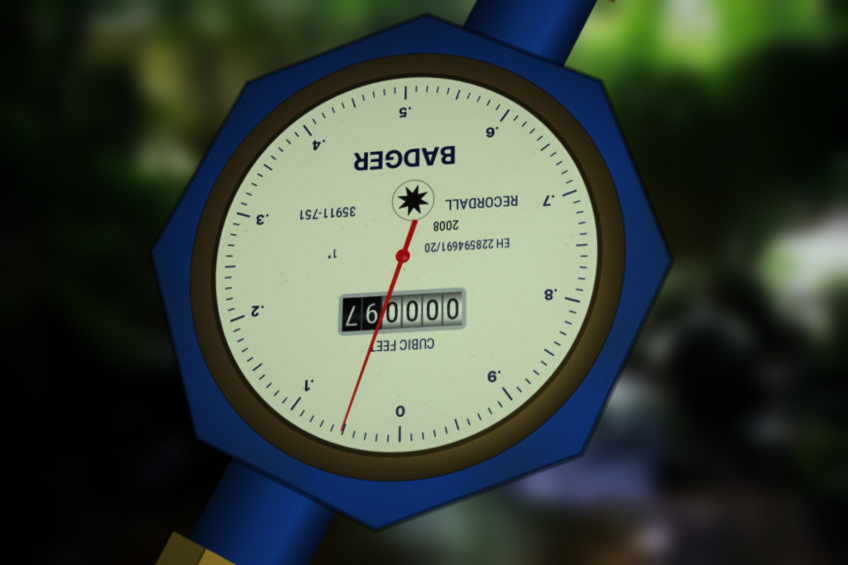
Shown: 97.05 ft³
